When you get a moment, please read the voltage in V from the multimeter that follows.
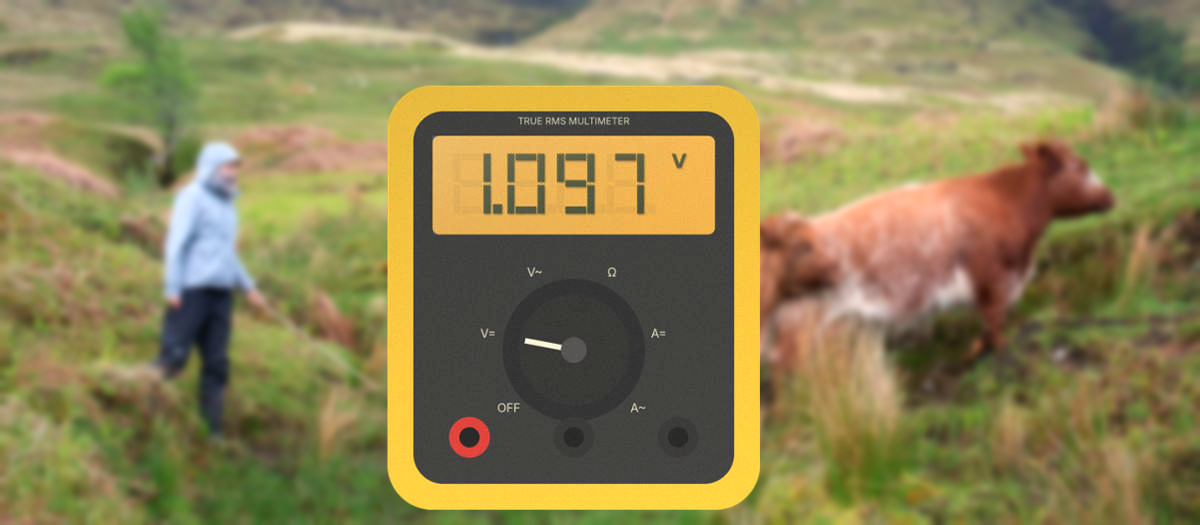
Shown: 1.097 V
